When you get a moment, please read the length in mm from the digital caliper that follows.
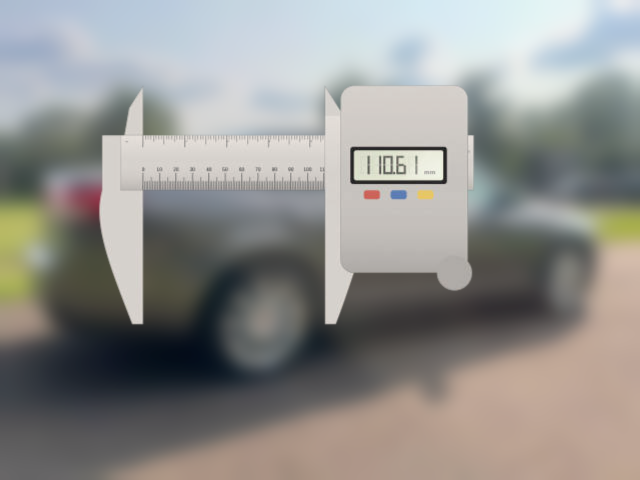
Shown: 110.61 mm
